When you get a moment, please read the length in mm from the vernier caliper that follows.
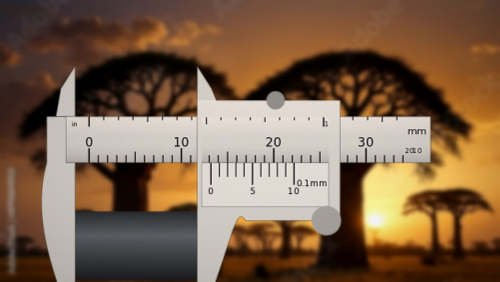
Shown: 13.2 mm
